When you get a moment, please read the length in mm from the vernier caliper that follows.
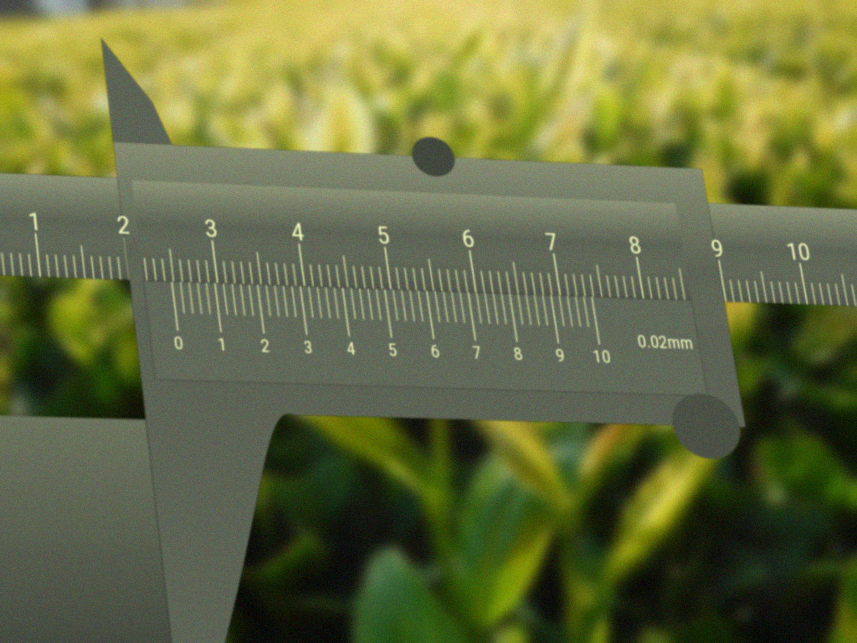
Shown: 24.8 mm
